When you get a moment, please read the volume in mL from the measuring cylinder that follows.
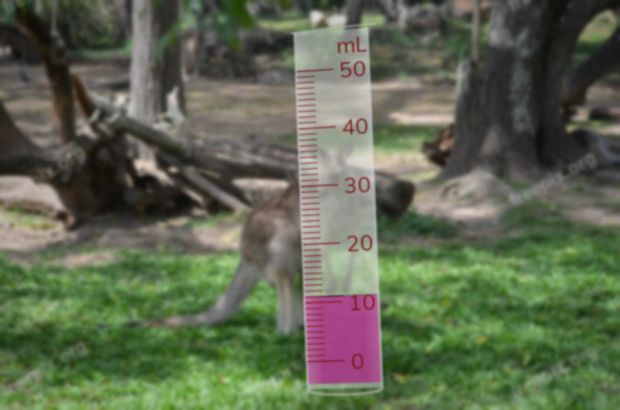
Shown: 11 mL
